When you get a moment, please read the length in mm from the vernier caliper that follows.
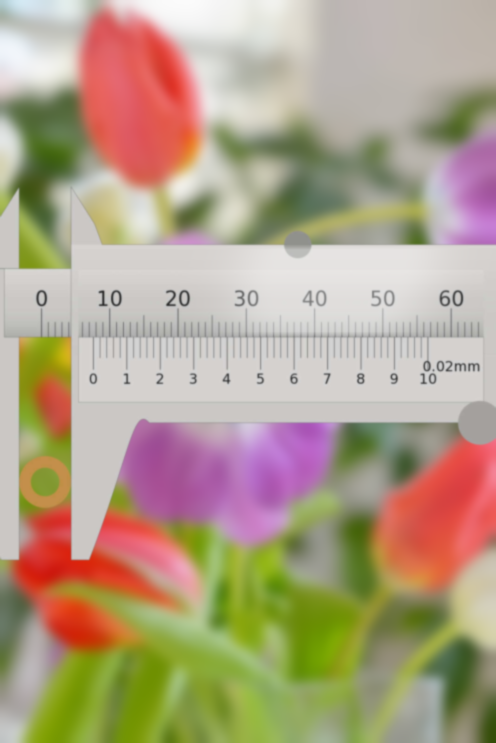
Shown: 7.6 mm
